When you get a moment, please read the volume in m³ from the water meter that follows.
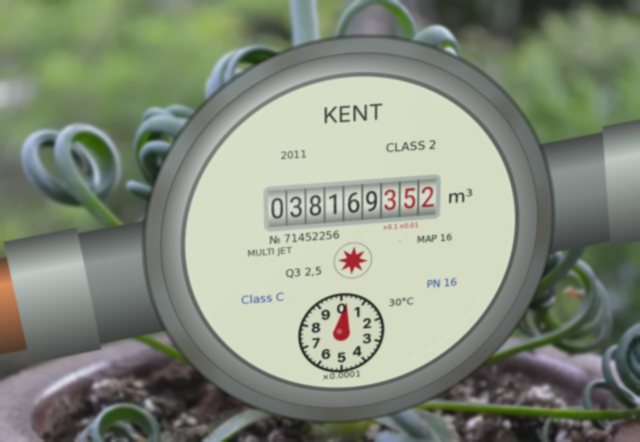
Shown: 38169.3520 m³
